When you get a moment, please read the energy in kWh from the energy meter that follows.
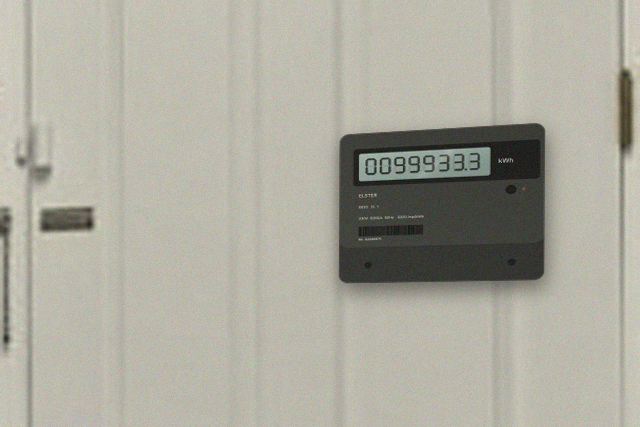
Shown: 99933.3 kWh
